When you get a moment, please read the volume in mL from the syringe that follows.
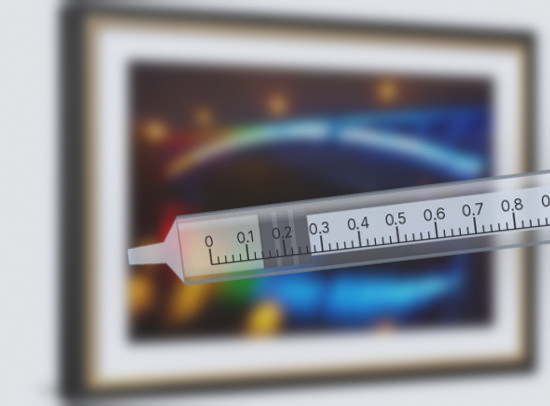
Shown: 0.14 mL
